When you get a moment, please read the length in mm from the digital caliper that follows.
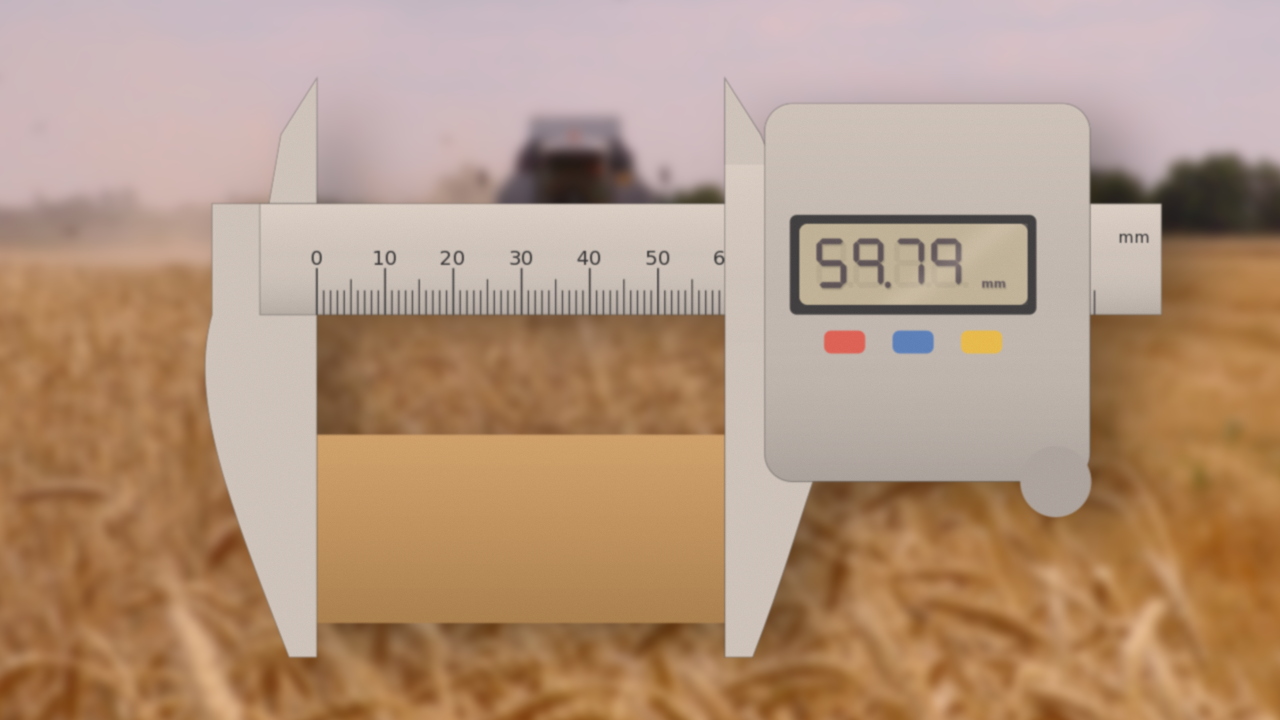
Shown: 59.79 mm
